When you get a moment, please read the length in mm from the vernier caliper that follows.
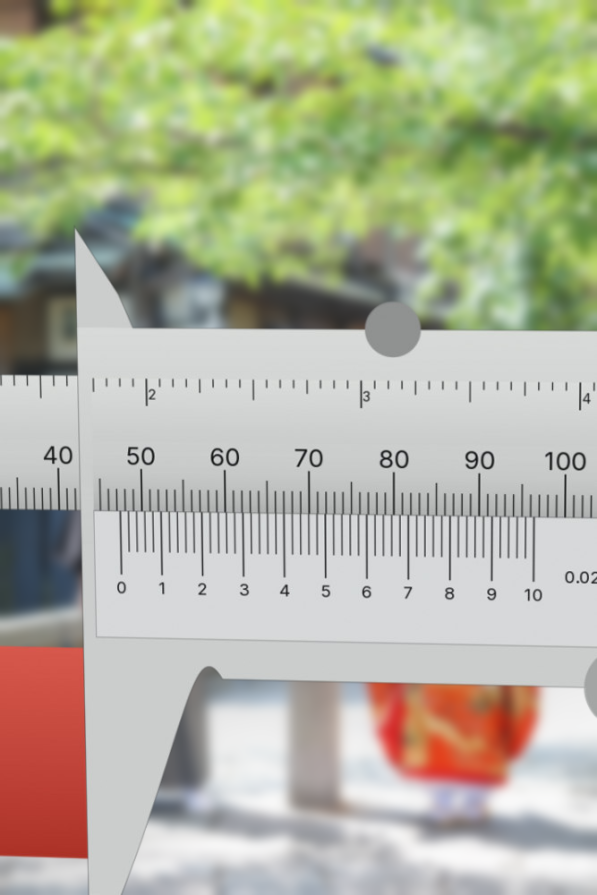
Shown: 47.4 mm
